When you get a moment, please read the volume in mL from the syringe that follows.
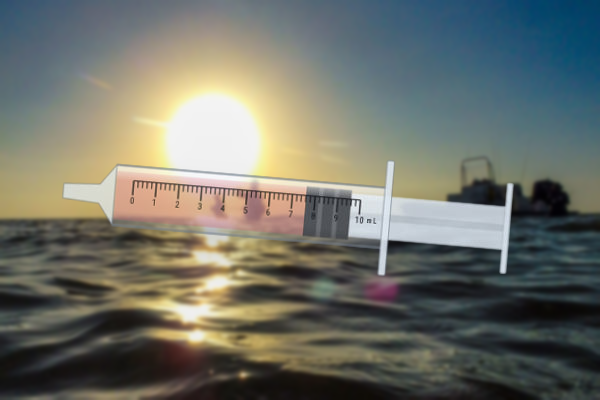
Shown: 7.6 mL
